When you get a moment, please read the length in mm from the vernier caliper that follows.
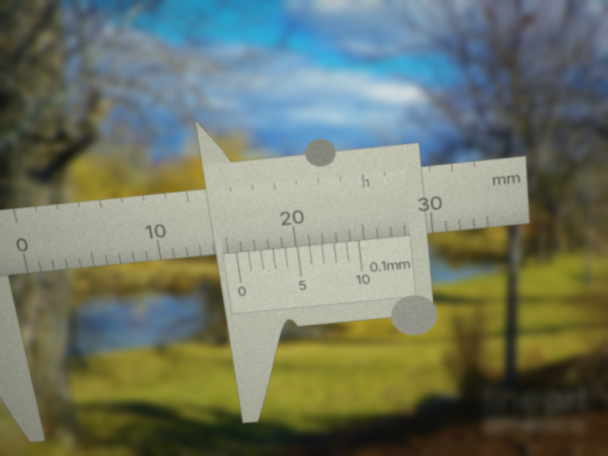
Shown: 15.6 mm
